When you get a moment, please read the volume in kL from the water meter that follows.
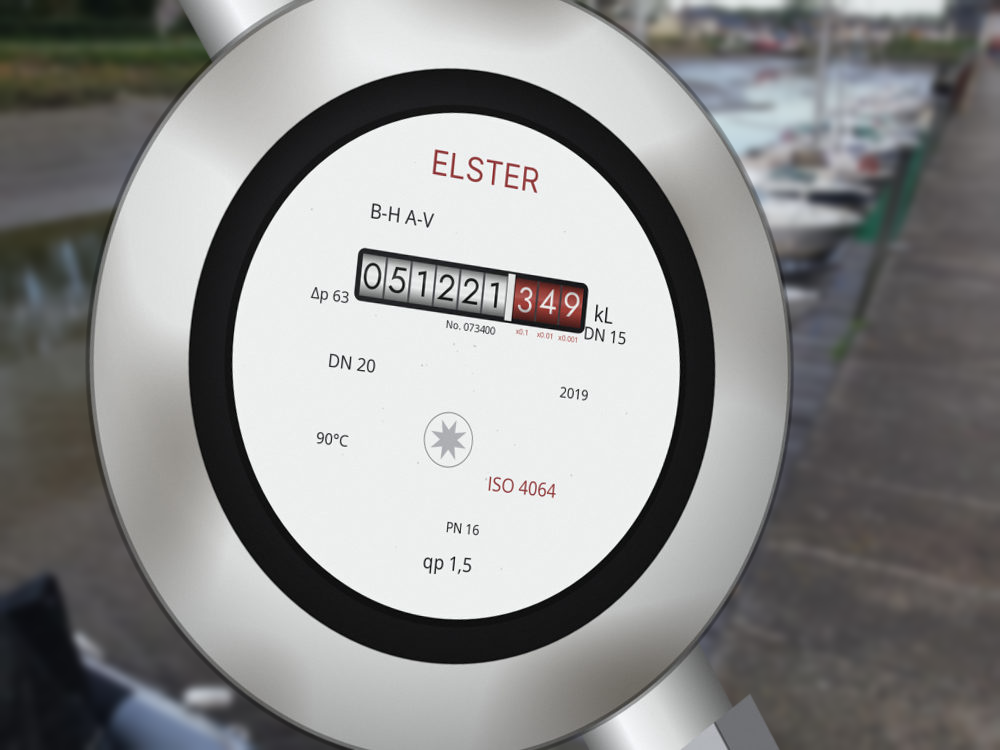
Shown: 51221.349 kL
